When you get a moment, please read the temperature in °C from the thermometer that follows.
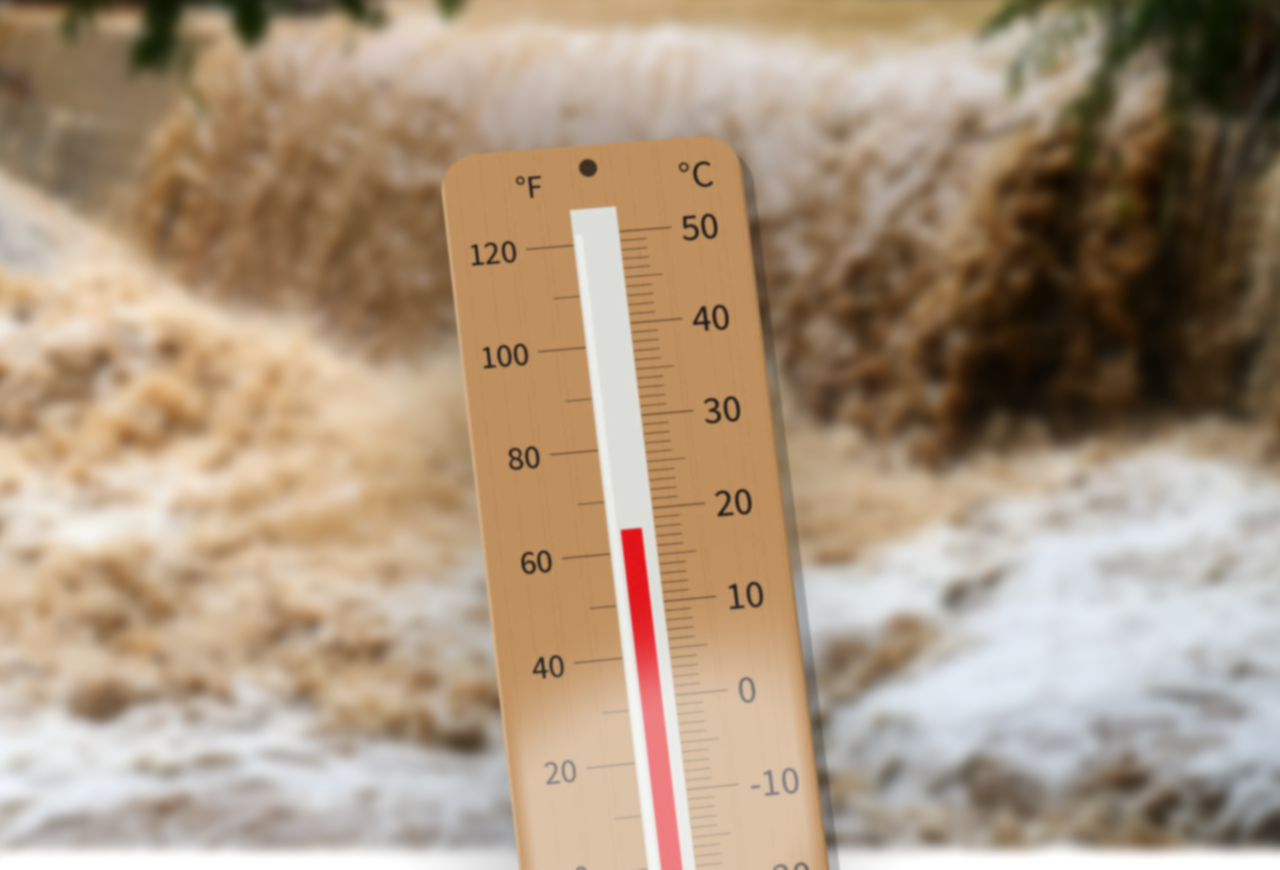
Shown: 18 °C
